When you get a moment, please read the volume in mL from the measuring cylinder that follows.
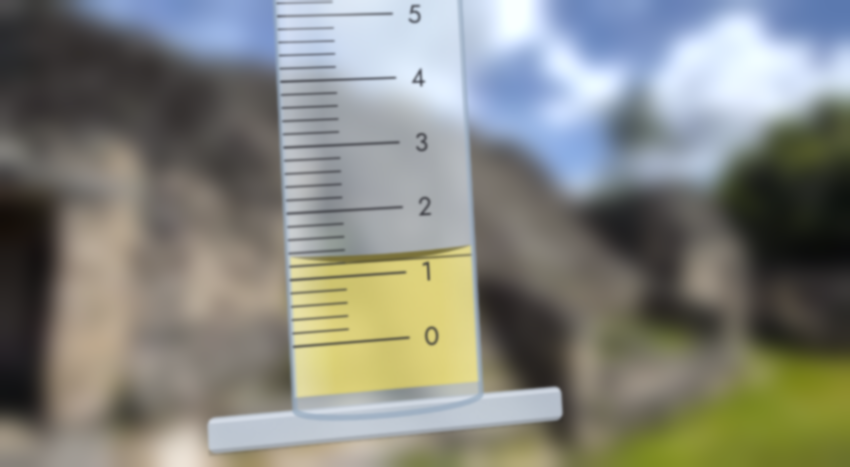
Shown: 1.2 mL
